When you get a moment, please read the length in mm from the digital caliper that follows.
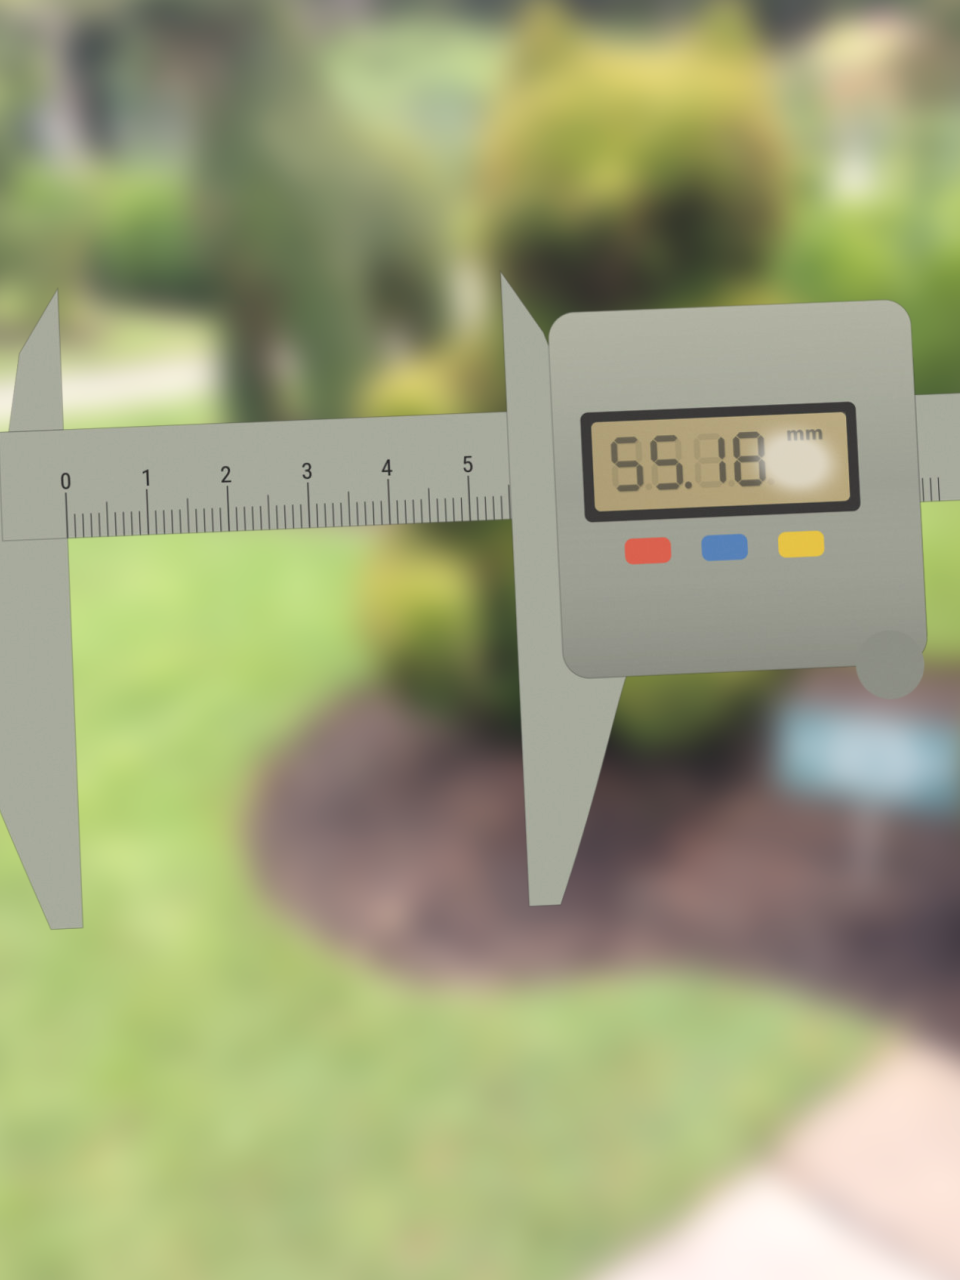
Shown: 55.18 mm
